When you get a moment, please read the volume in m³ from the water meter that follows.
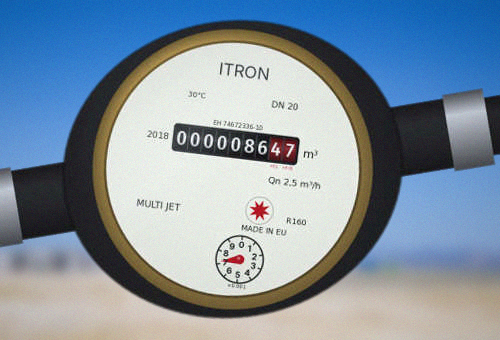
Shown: 86.477 m³
